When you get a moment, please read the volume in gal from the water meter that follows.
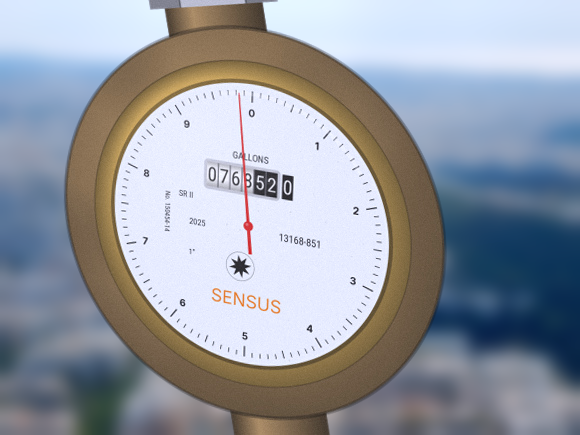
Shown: 768519.8 gal
